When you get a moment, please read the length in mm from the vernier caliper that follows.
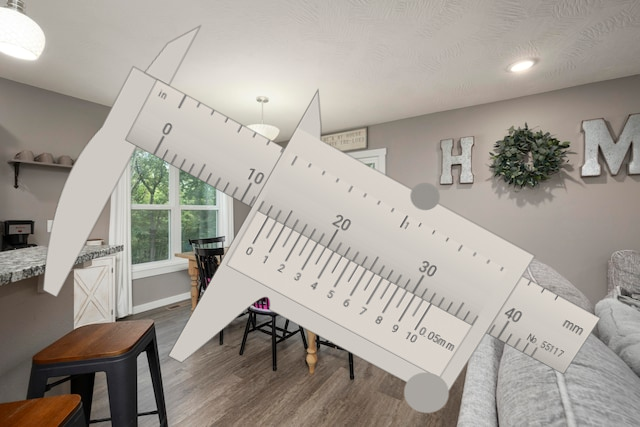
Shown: 13.2 mm
